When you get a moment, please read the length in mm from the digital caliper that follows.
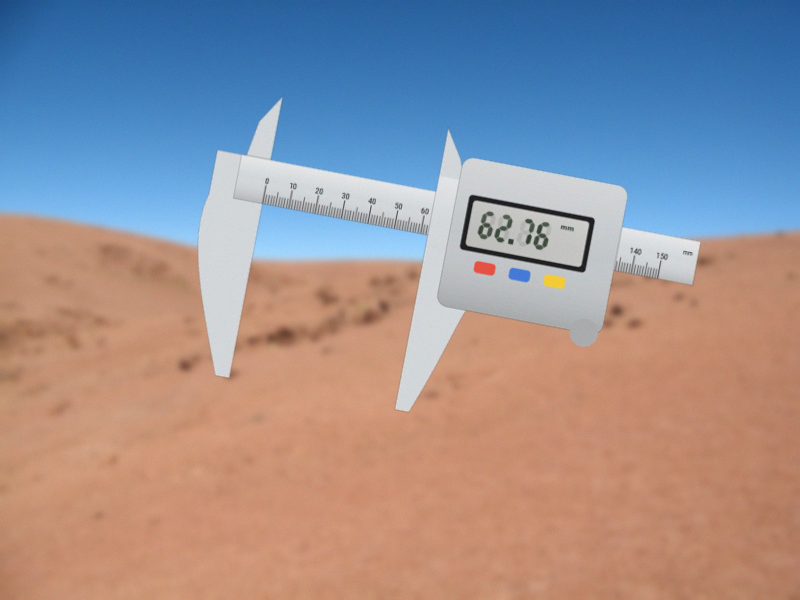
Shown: 62.76 mm
